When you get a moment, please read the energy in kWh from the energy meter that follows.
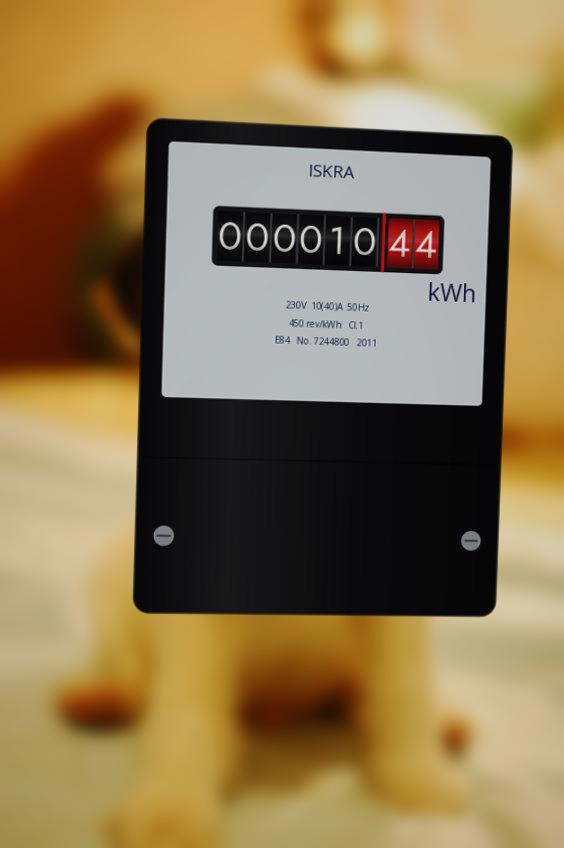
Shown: 10.44 kWh
